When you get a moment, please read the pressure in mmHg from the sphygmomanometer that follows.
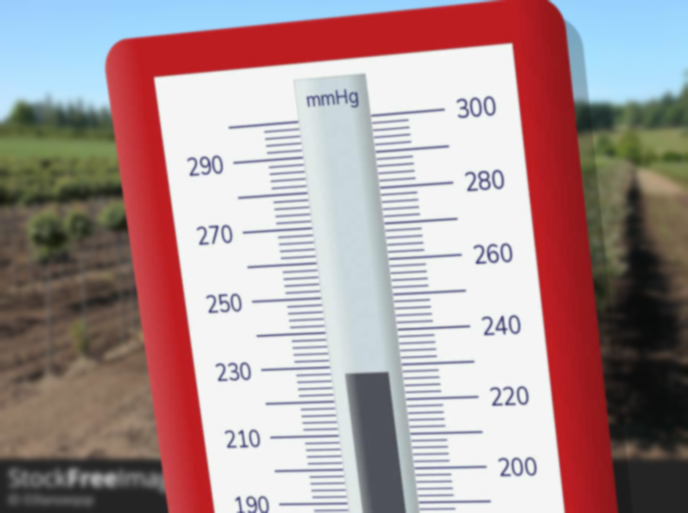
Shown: 228 mmHg
